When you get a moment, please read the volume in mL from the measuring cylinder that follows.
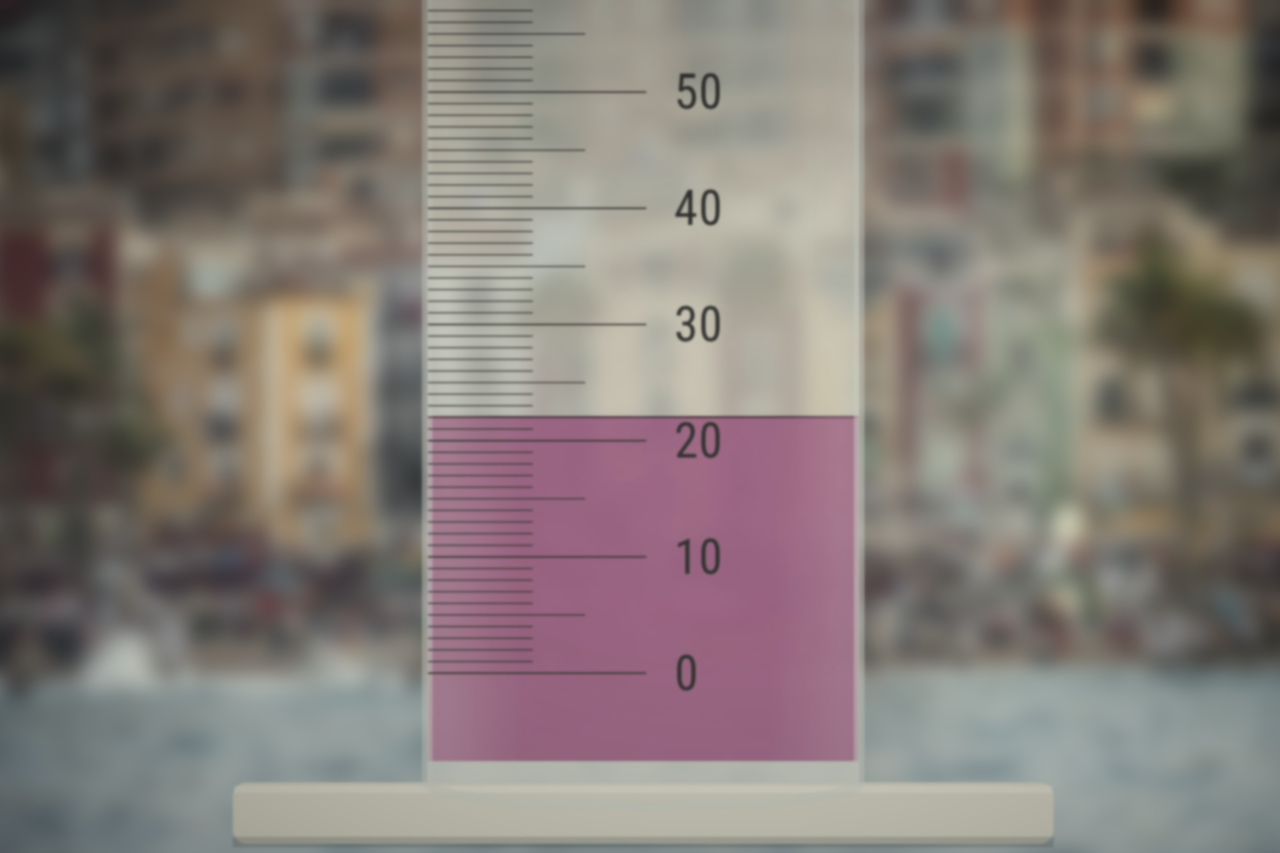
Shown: 22 mL
